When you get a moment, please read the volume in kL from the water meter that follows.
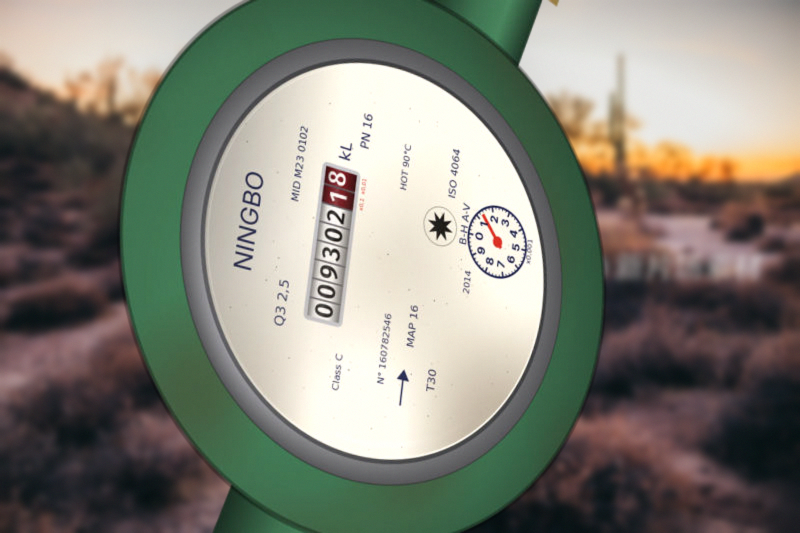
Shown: 9302.181 kL
